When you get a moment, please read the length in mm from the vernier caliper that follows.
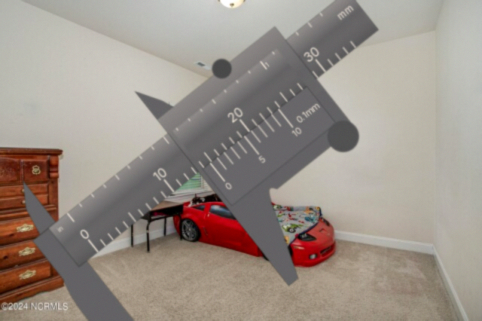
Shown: 14.8 mm
